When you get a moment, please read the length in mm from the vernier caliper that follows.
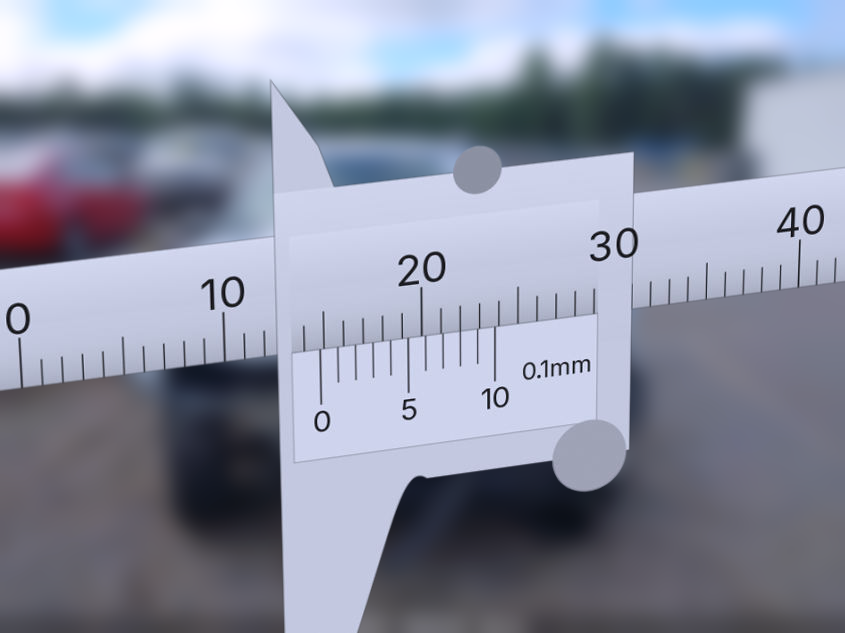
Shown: 14.8 mm
